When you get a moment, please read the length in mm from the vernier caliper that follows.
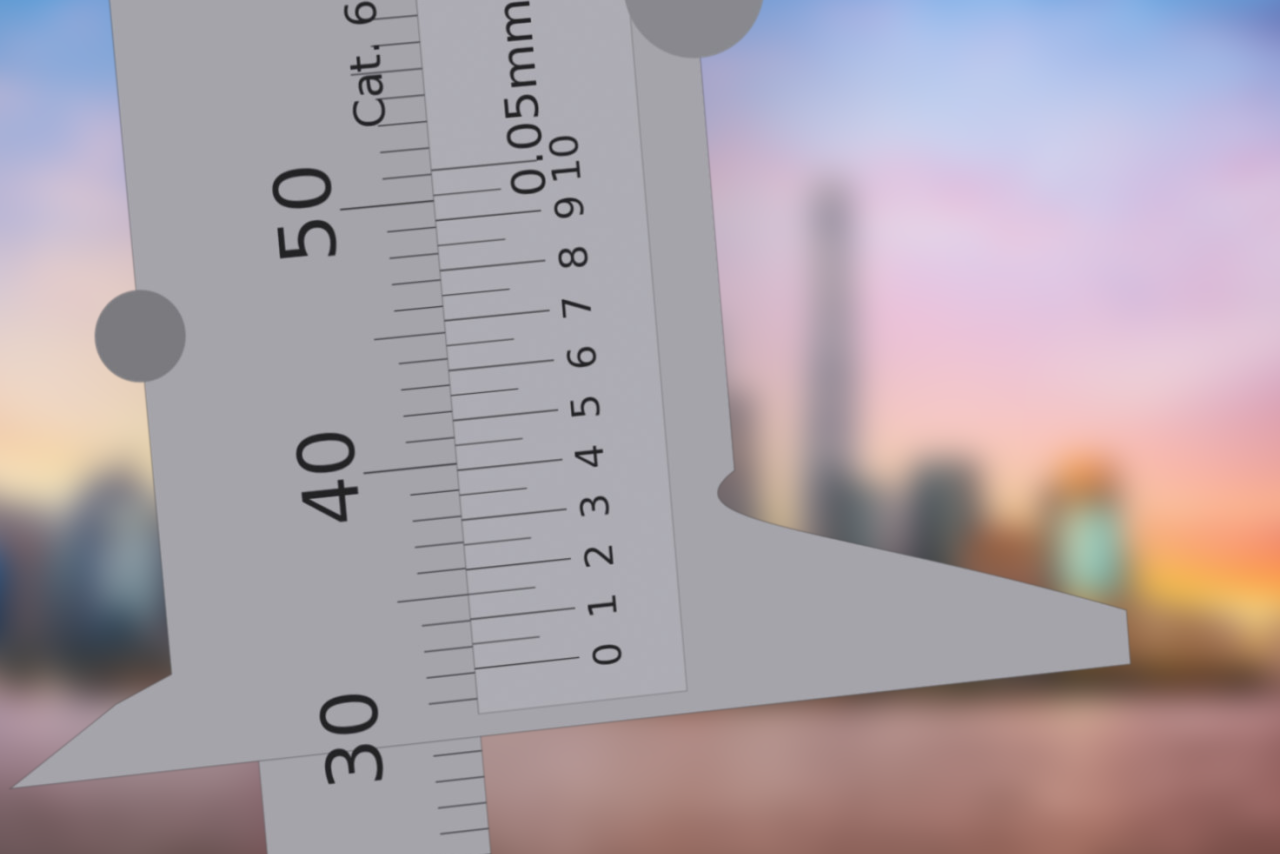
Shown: 32.15 mm
